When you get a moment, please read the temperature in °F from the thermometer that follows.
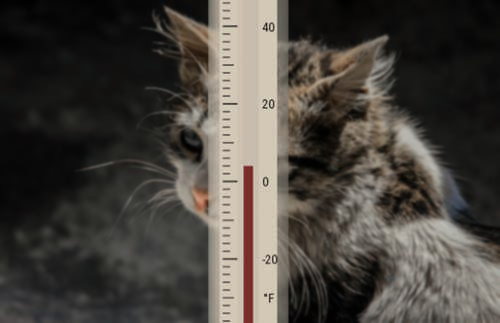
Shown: 4 °F
